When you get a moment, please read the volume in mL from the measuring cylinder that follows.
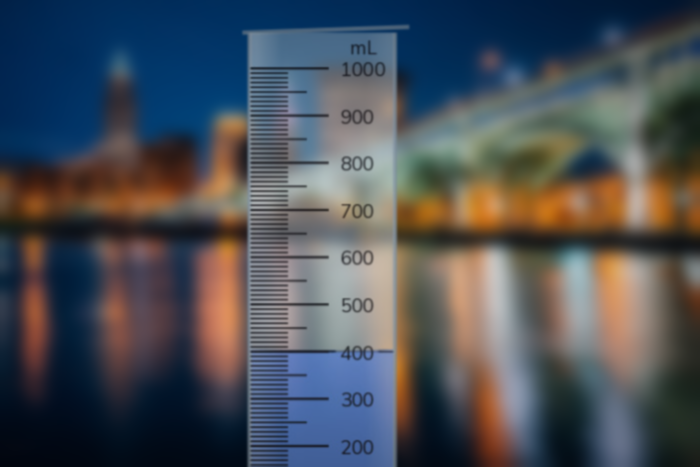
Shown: 400 mL
